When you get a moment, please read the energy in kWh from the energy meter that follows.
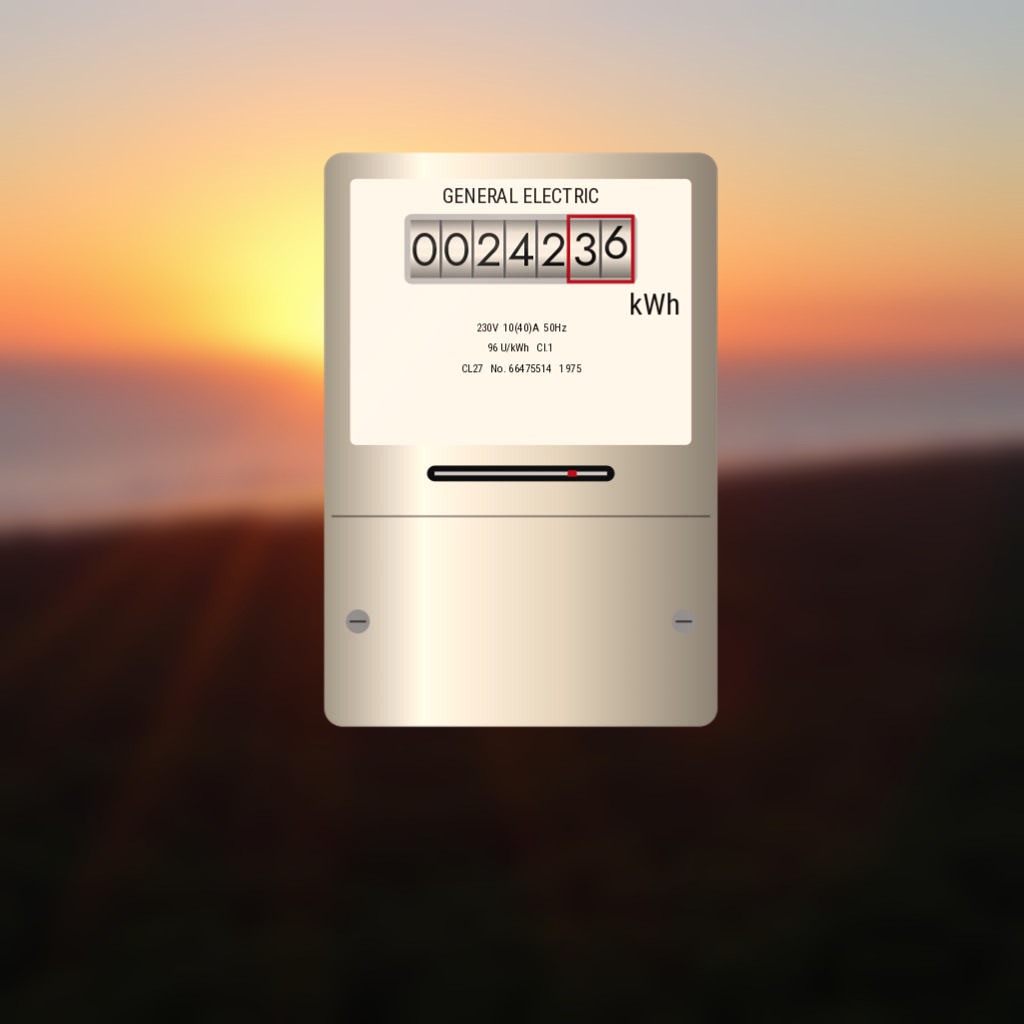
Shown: 242.36 kWh
